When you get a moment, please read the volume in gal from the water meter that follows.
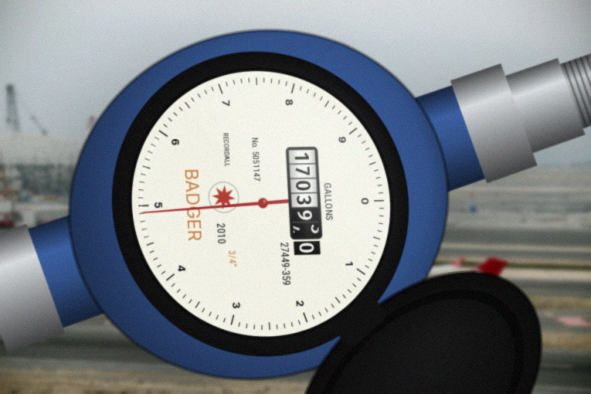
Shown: 1703934.9 gal
